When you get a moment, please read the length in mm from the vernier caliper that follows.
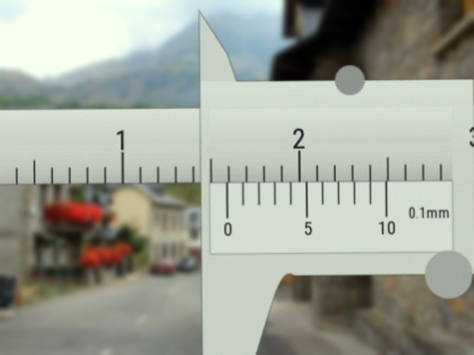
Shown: 15.9 mm
